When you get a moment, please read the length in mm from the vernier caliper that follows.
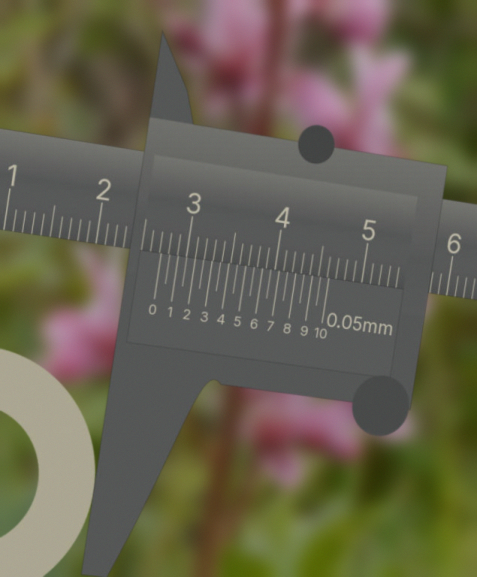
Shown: 27.2 mm
